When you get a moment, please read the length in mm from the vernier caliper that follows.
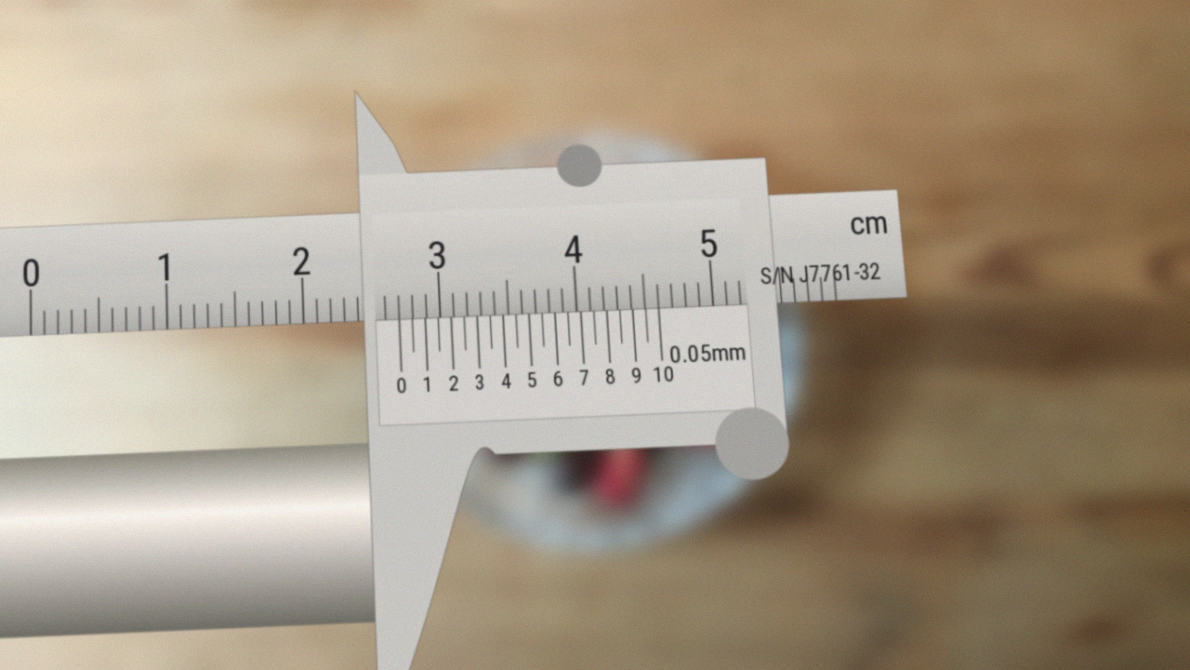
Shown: 27.0 mm
